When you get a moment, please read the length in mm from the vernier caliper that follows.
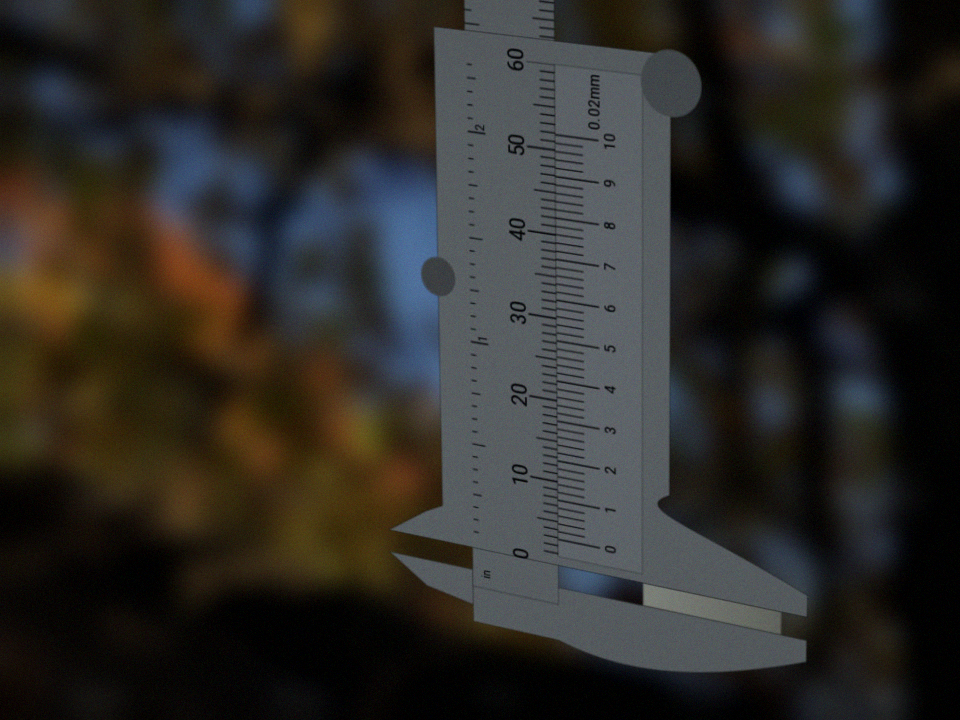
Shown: 2.8 mm
